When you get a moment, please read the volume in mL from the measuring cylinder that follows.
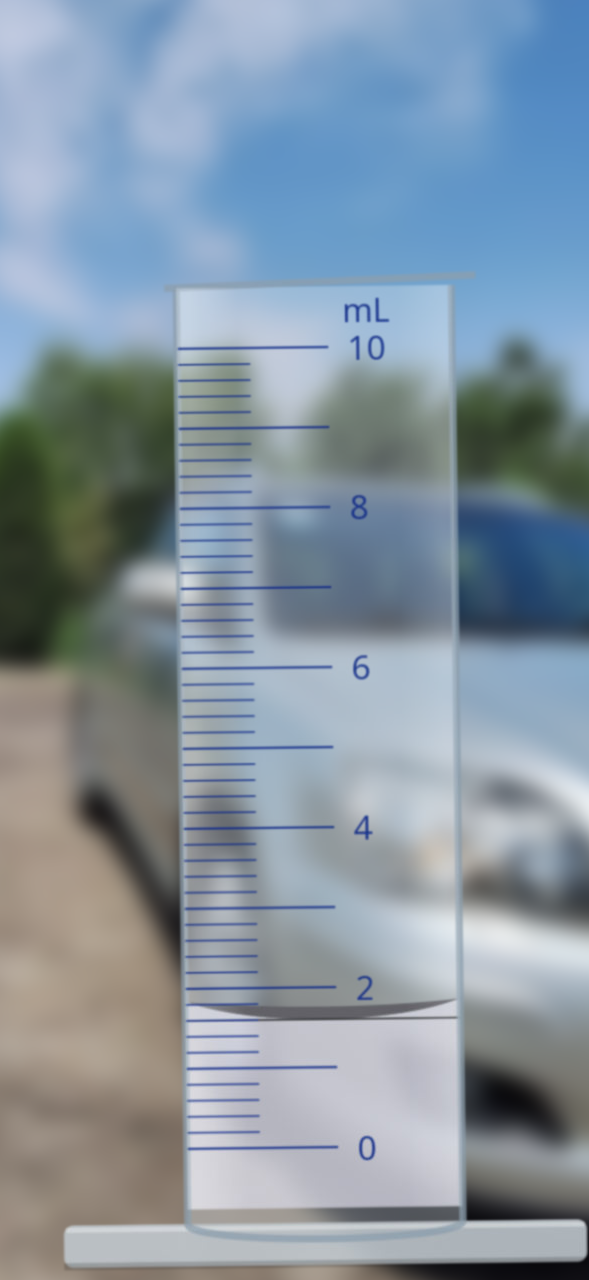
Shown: 1.6 mL
